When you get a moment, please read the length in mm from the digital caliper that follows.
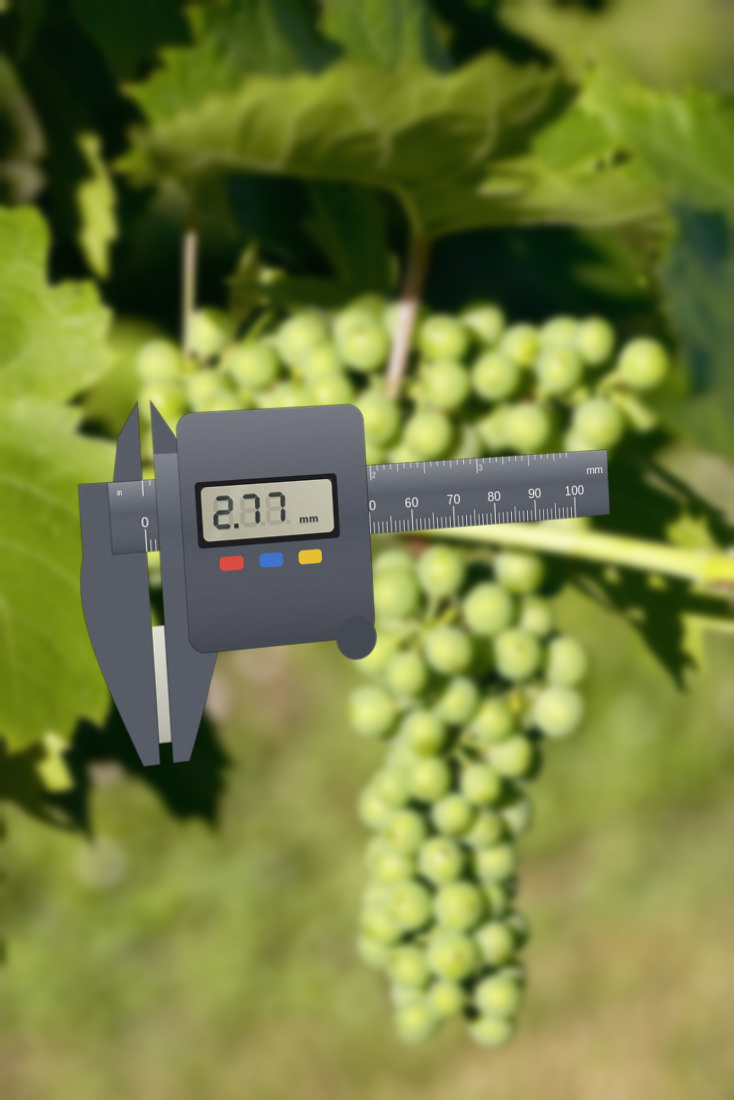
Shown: 2.77 mm
